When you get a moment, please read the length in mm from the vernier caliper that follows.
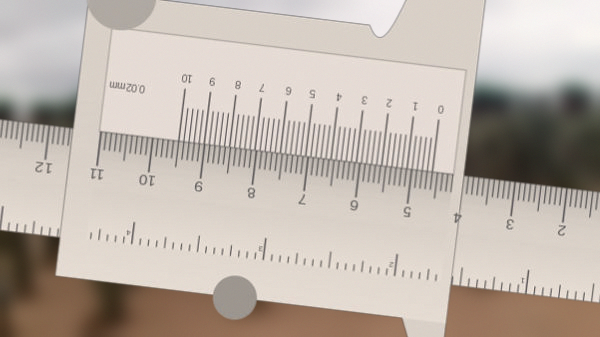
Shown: 46.0 mm
